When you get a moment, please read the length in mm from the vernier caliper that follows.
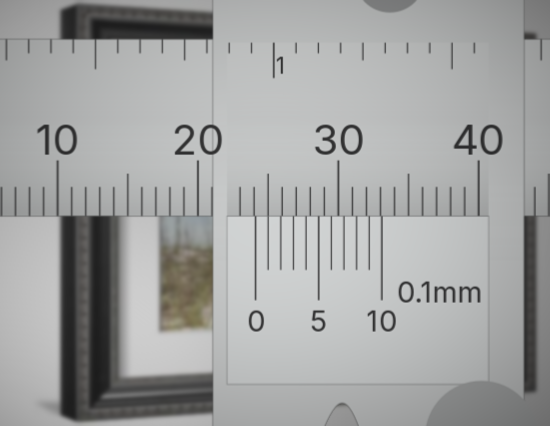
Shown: 24.1 mm
